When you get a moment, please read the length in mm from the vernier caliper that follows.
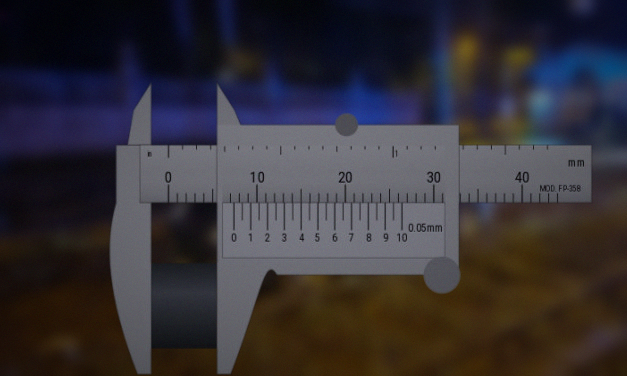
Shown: 7.4 mm
